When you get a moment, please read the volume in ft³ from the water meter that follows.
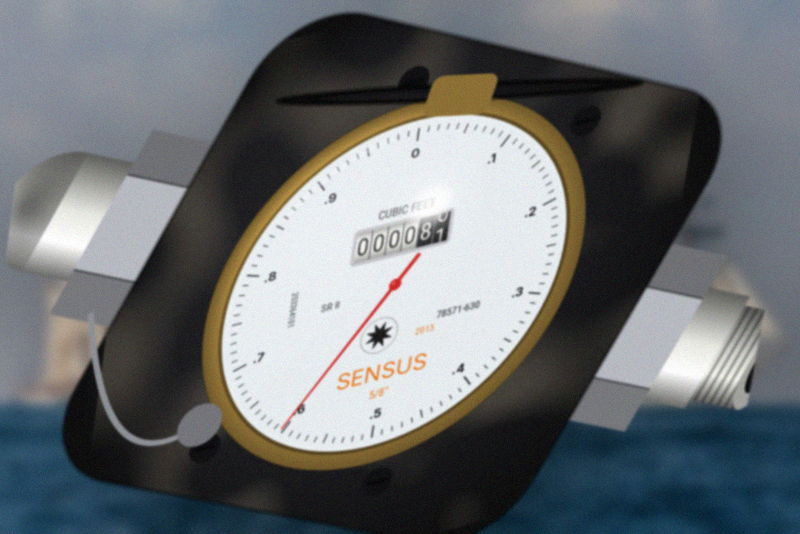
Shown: 80.60 ft³
